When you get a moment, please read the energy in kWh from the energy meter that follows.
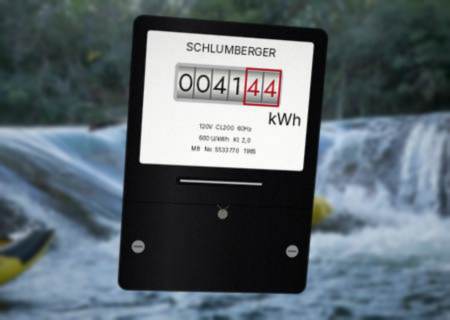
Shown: 41.44 kWh
